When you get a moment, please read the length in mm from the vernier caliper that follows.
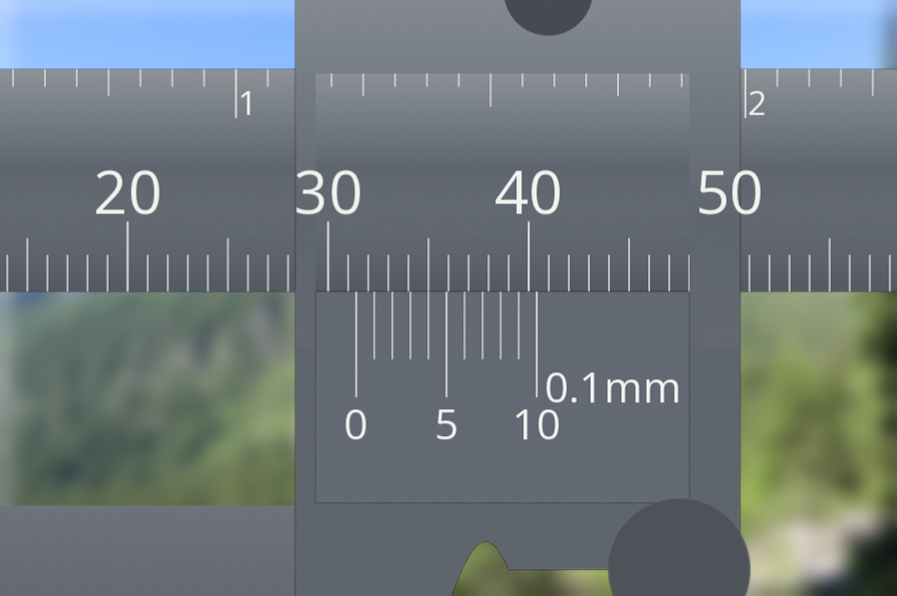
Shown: 31.4 mm
